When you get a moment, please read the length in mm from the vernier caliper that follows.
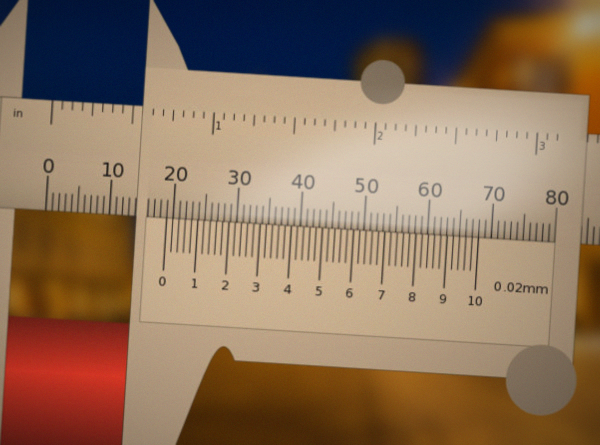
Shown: 19.0 mm
